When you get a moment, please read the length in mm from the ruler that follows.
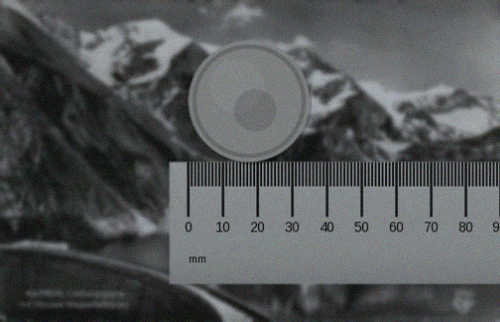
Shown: 35 mm
